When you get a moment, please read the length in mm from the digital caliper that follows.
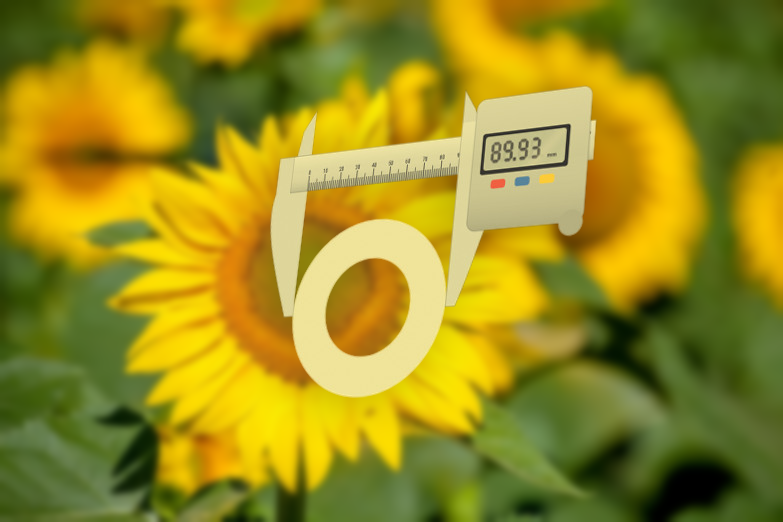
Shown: 89.93 mm
